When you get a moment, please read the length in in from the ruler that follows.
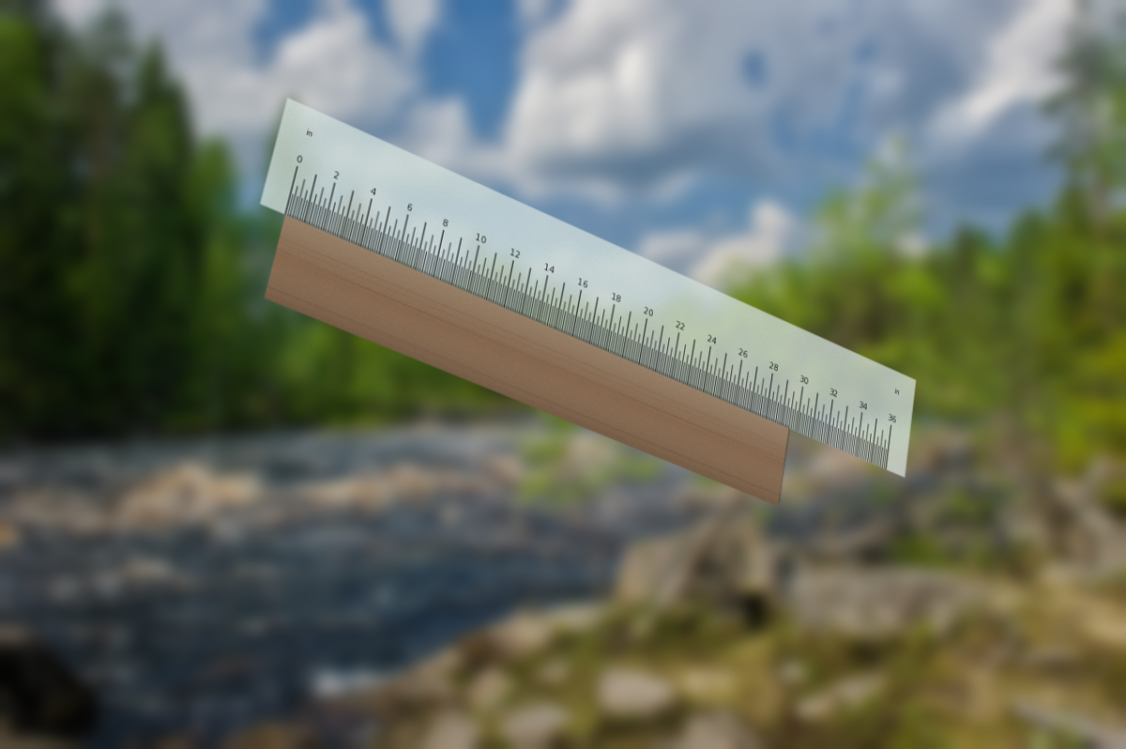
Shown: 29.5 in
